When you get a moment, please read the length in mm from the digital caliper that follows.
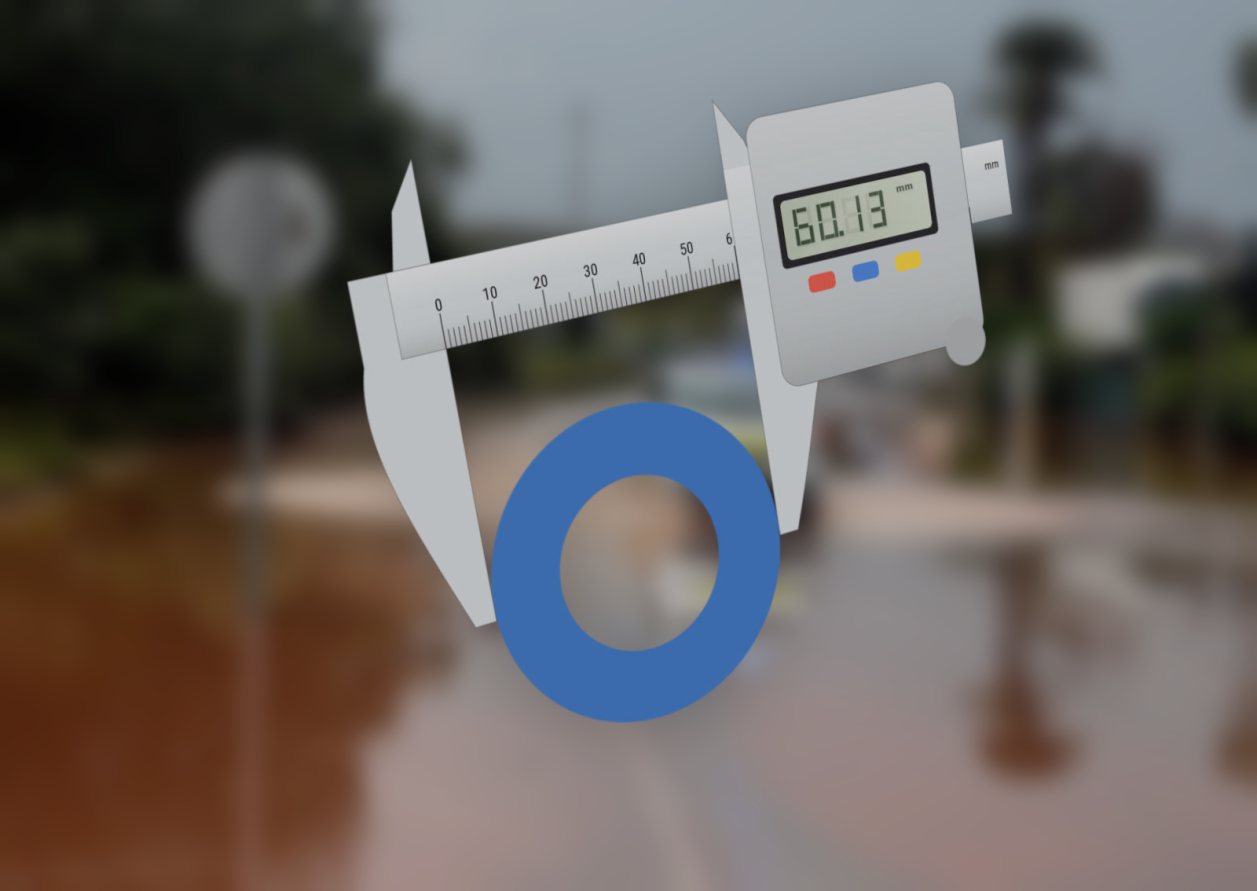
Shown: 60.13 mm
